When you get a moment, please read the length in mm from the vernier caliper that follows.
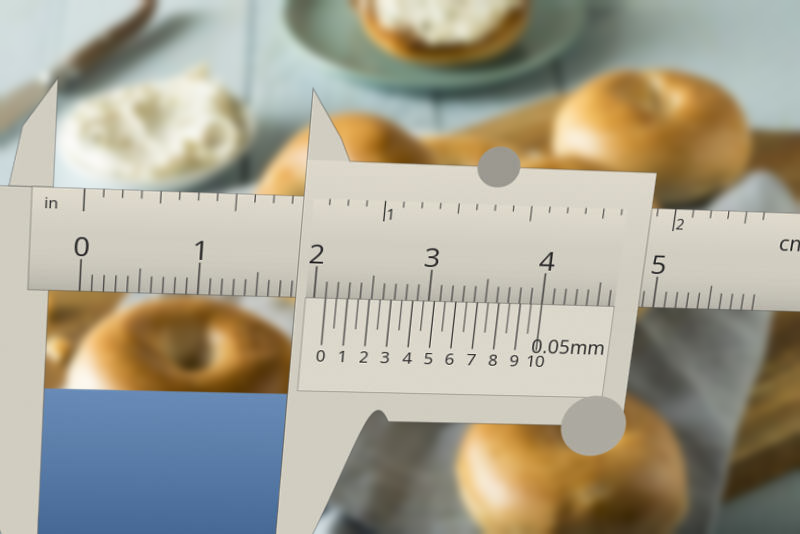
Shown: 21.0 mm
